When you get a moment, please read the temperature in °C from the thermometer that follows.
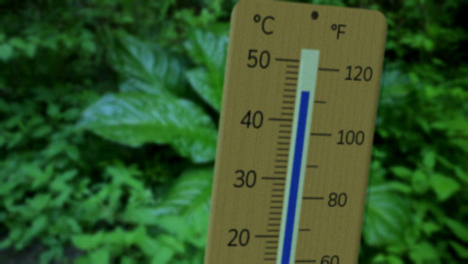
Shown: 45 °C
